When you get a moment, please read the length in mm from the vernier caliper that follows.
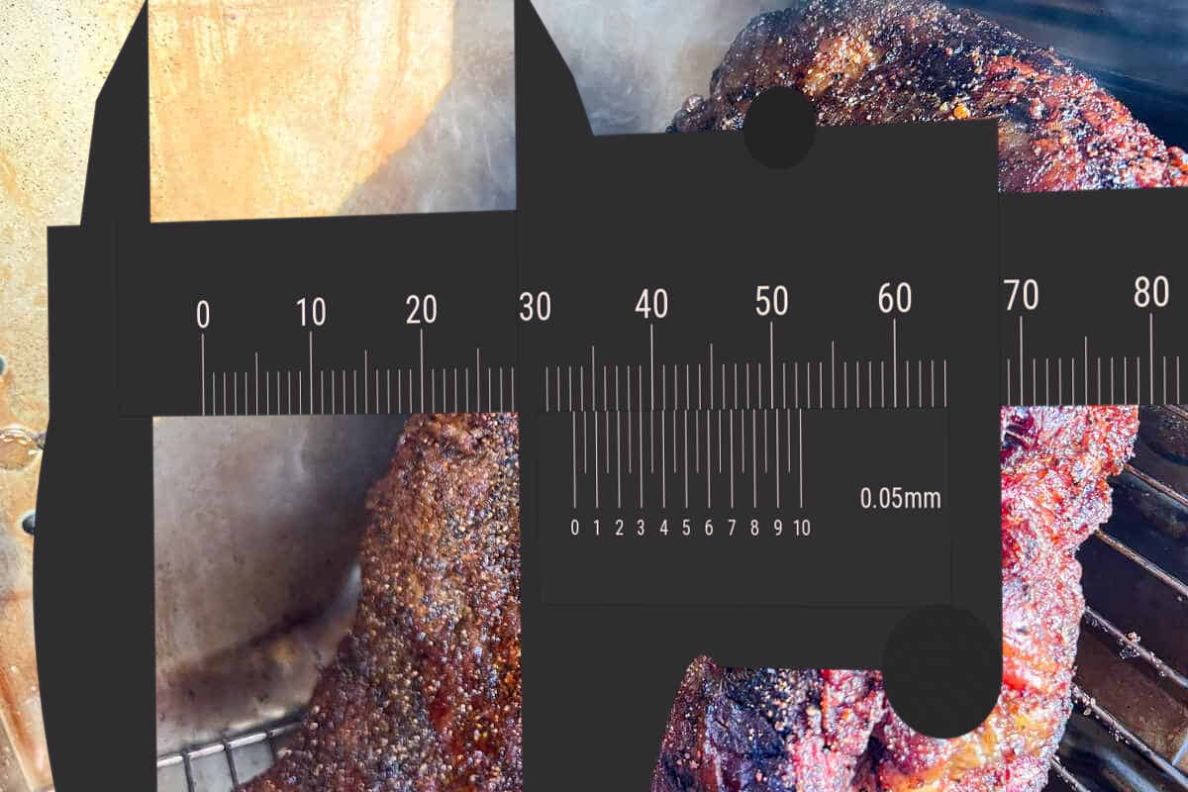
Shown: 33.3 mm
